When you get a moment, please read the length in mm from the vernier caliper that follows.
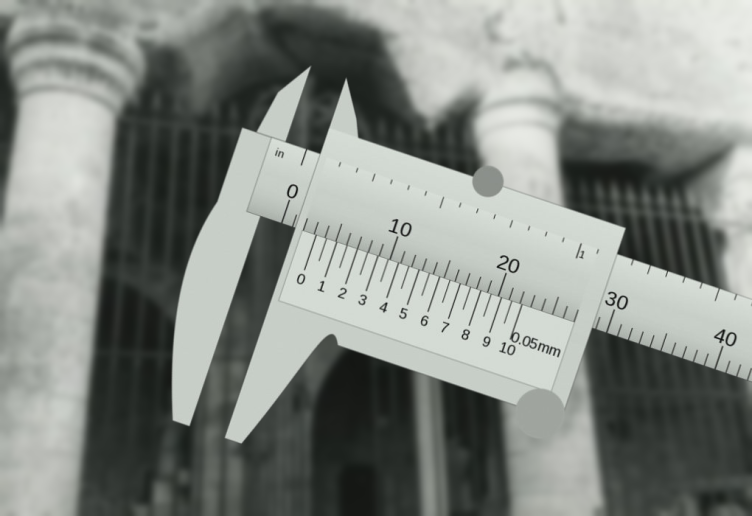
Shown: 3.2 mm
